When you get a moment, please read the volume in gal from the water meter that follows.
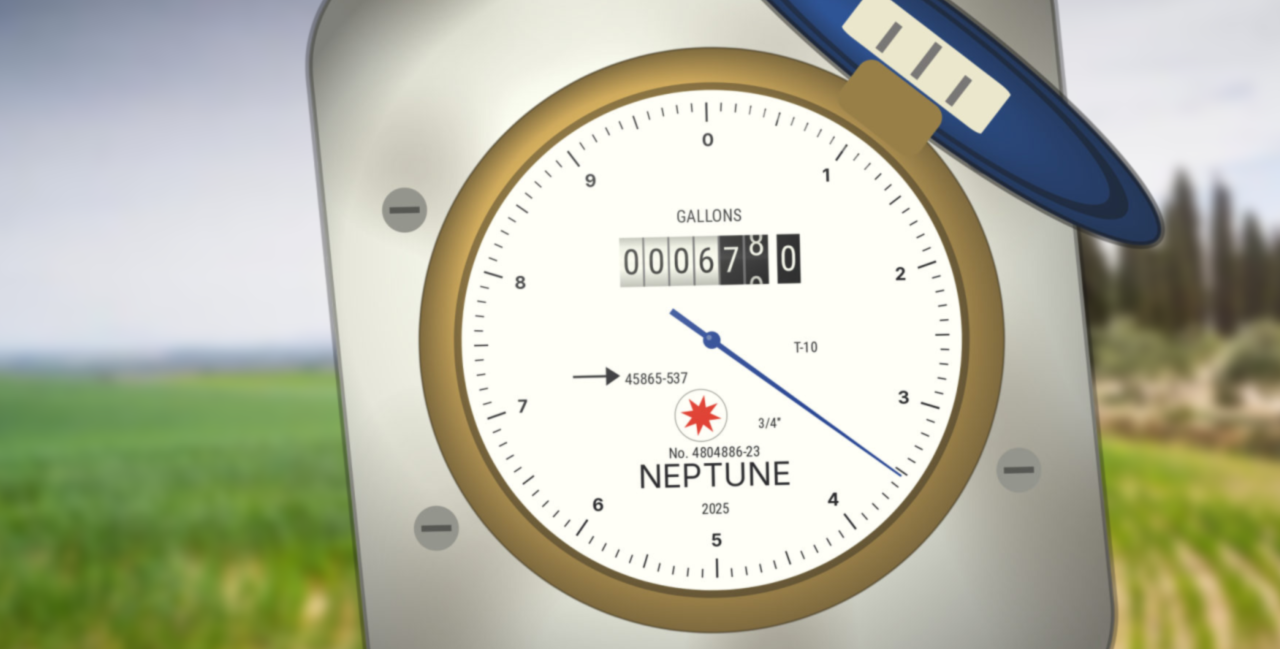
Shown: 6783.5 gal
